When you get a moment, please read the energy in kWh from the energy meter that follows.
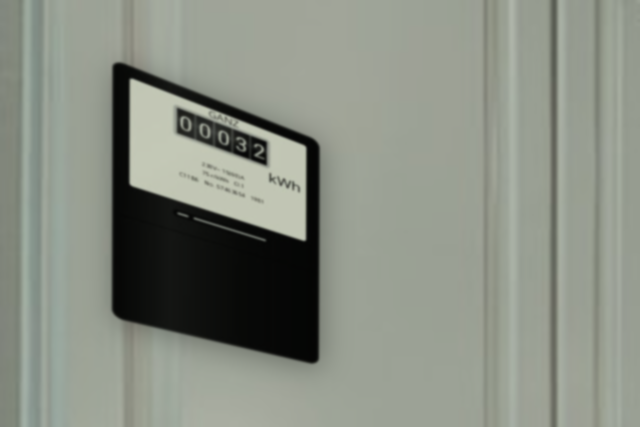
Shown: 32 kWh
